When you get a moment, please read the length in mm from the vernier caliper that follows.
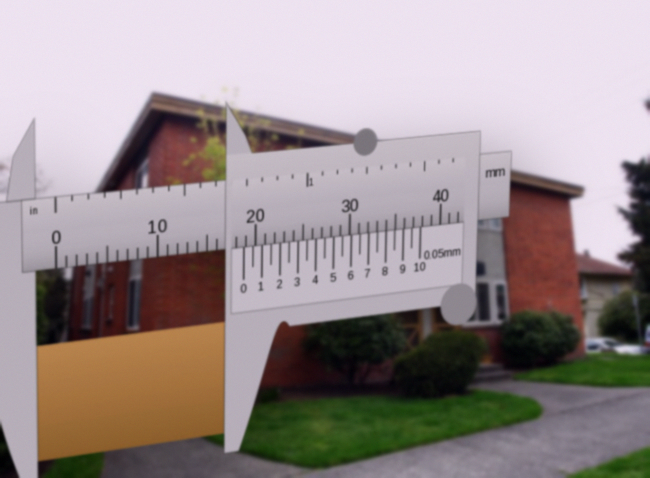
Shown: 18.8 mm
